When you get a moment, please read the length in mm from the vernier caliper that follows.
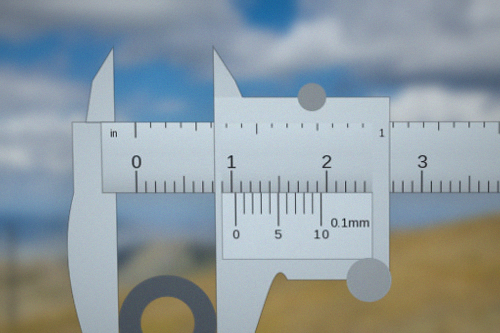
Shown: 10.4 mm
